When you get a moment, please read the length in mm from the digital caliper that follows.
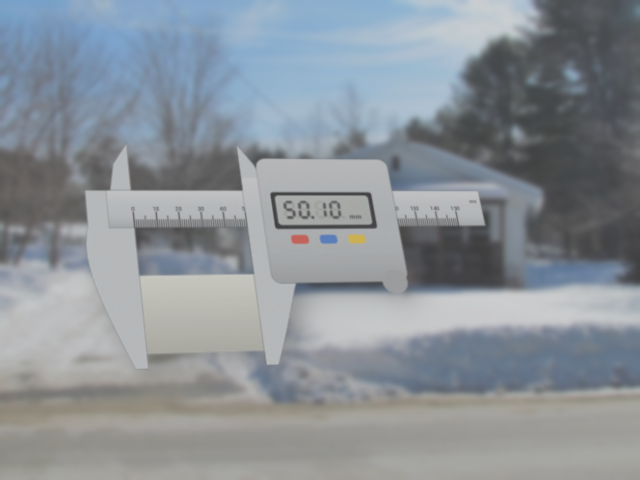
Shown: 50.10 mm
